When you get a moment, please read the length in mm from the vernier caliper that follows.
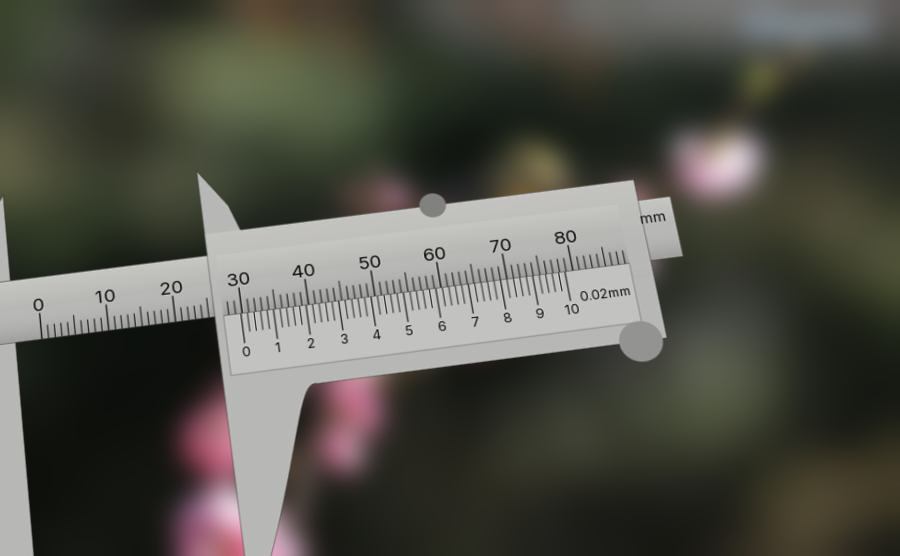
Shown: 29.8 mm
